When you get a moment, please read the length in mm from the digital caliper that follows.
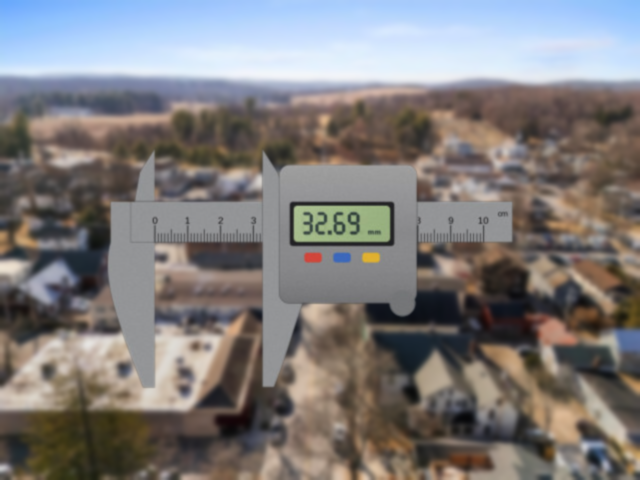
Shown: 32.69 mm
